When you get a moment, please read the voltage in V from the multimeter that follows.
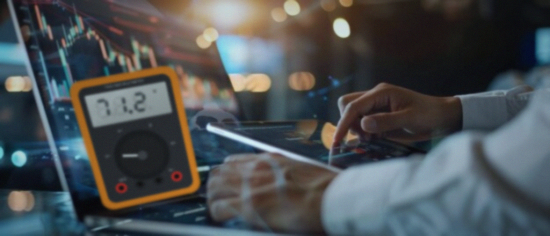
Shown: 71.2 V
